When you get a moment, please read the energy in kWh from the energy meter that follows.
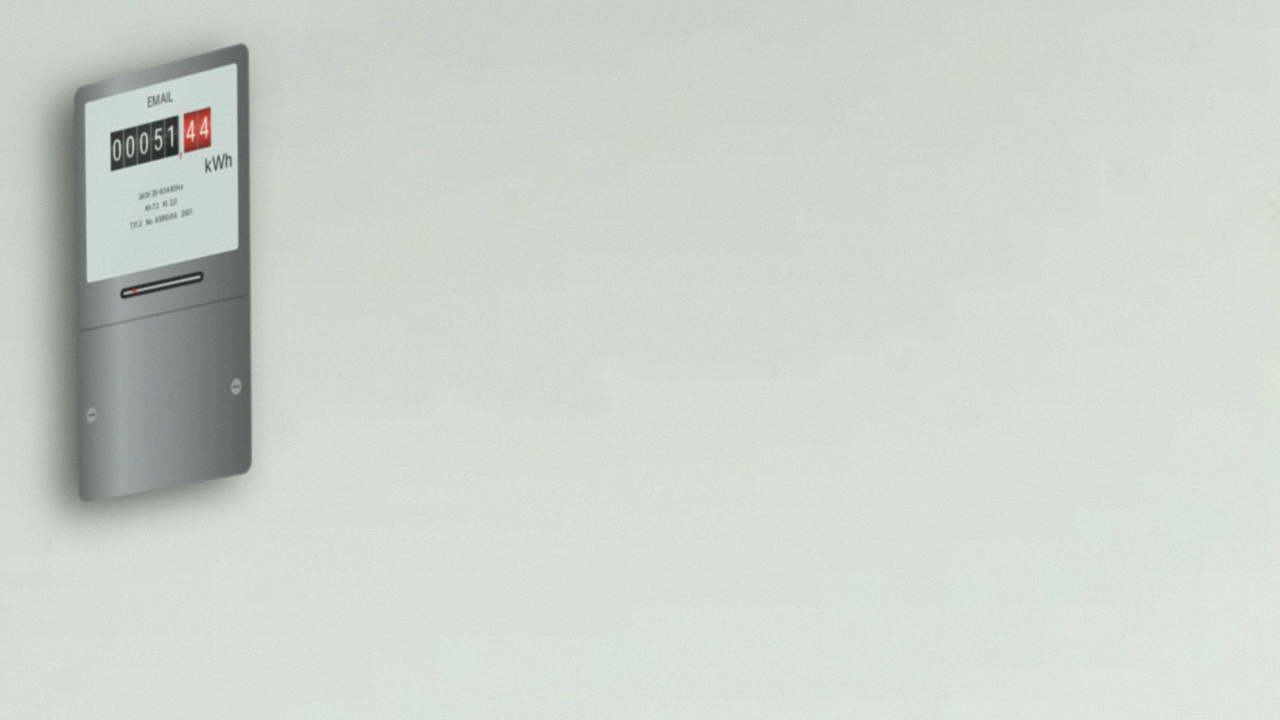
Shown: 51.44 kWh
